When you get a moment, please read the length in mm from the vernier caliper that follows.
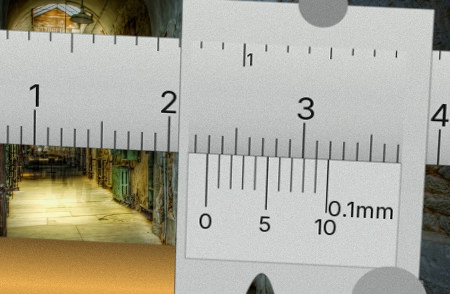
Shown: 22.9 mm
